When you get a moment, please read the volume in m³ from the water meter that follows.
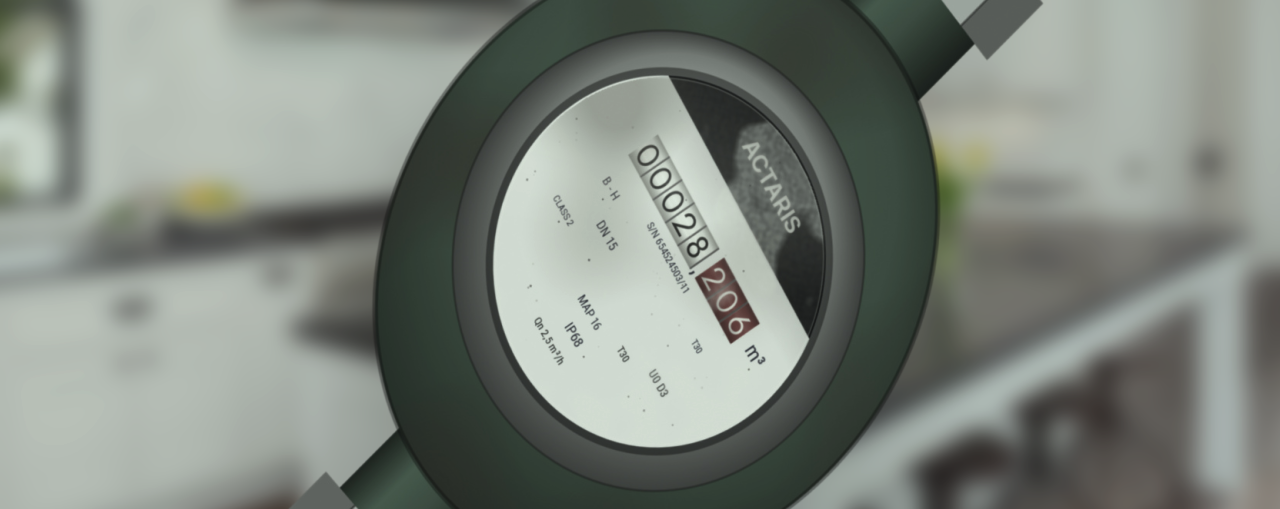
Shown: 28.206 m³
